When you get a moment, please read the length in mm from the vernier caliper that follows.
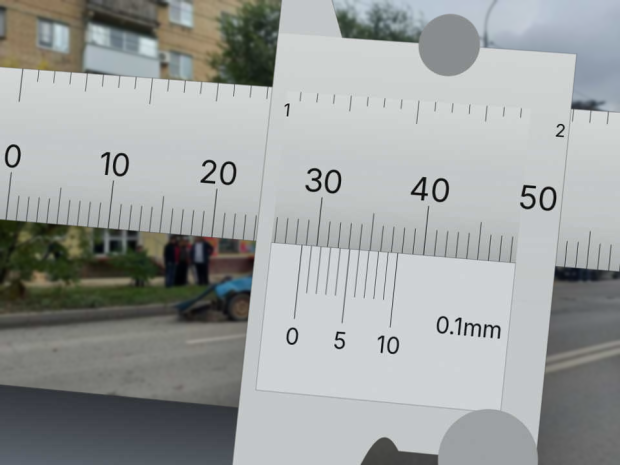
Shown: 28.6 mm
